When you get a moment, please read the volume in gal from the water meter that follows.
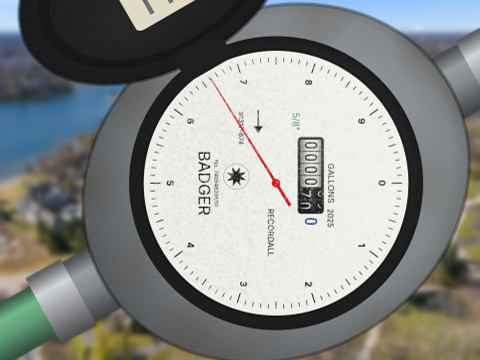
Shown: 696.6 gal
